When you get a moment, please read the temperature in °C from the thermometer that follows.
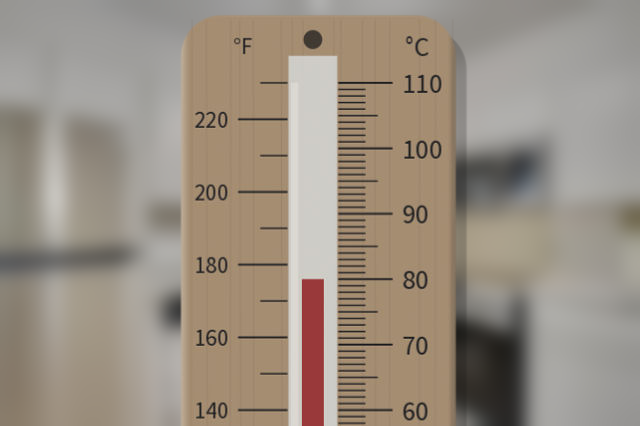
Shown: 80 °C
